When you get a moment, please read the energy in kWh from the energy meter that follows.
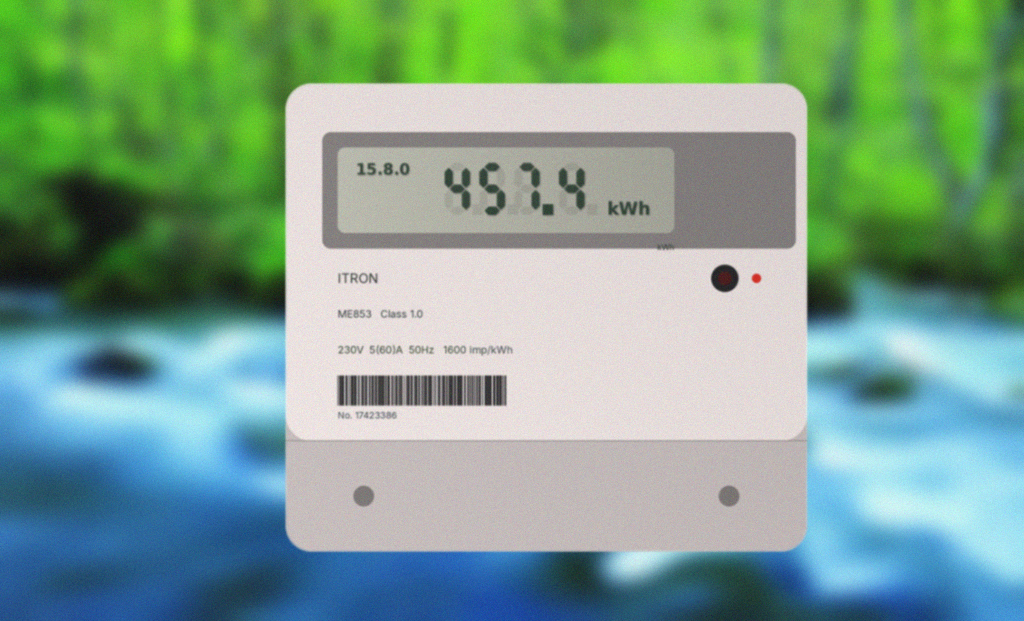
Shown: 457.4 kWh
